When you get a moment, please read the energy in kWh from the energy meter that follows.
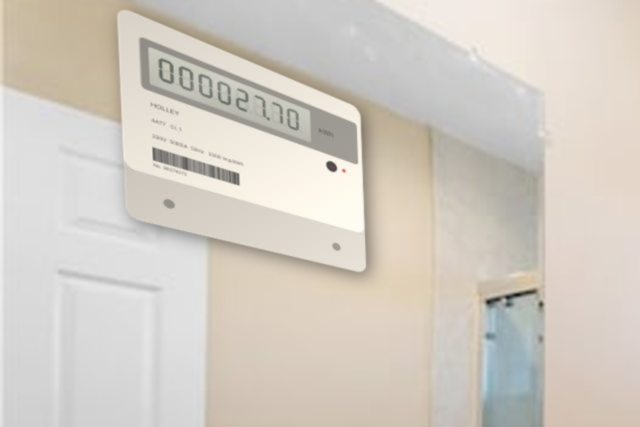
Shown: 27.70 kWh
